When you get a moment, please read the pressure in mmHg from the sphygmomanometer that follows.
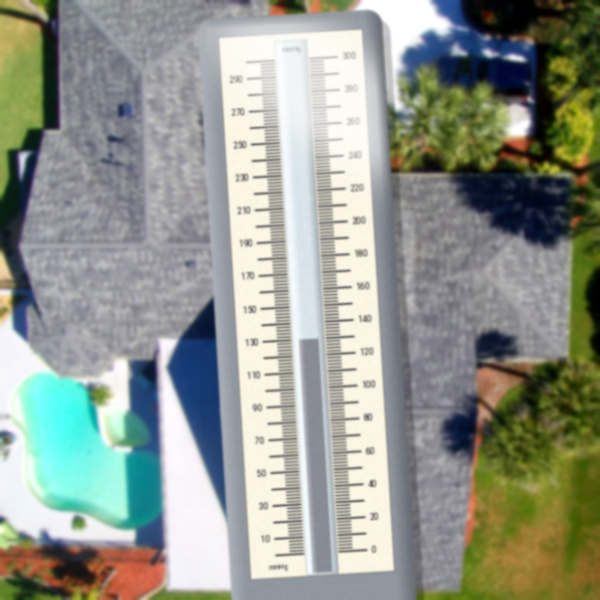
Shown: 130 mmHg
